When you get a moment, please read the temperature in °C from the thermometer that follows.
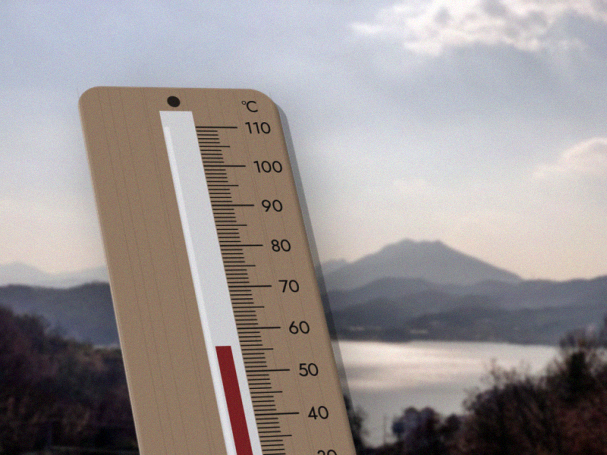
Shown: 56 °C
